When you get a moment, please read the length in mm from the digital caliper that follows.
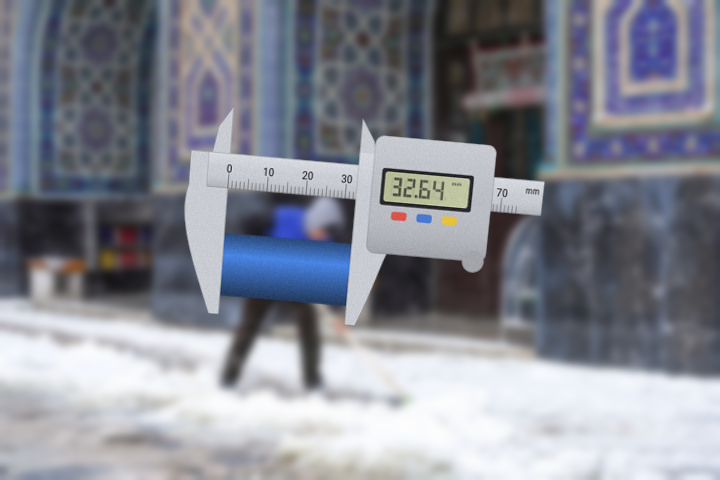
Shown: 32.64 mm
